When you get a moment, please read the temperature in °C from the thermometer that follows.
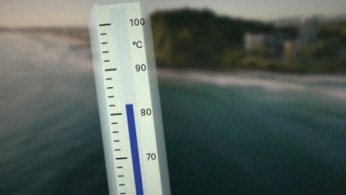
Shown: 82 °C
